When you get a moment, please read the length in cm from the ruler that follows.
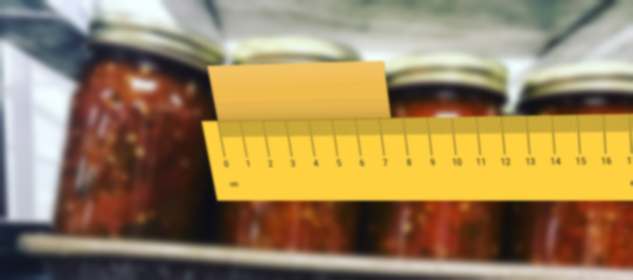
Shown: 7.5 cm
